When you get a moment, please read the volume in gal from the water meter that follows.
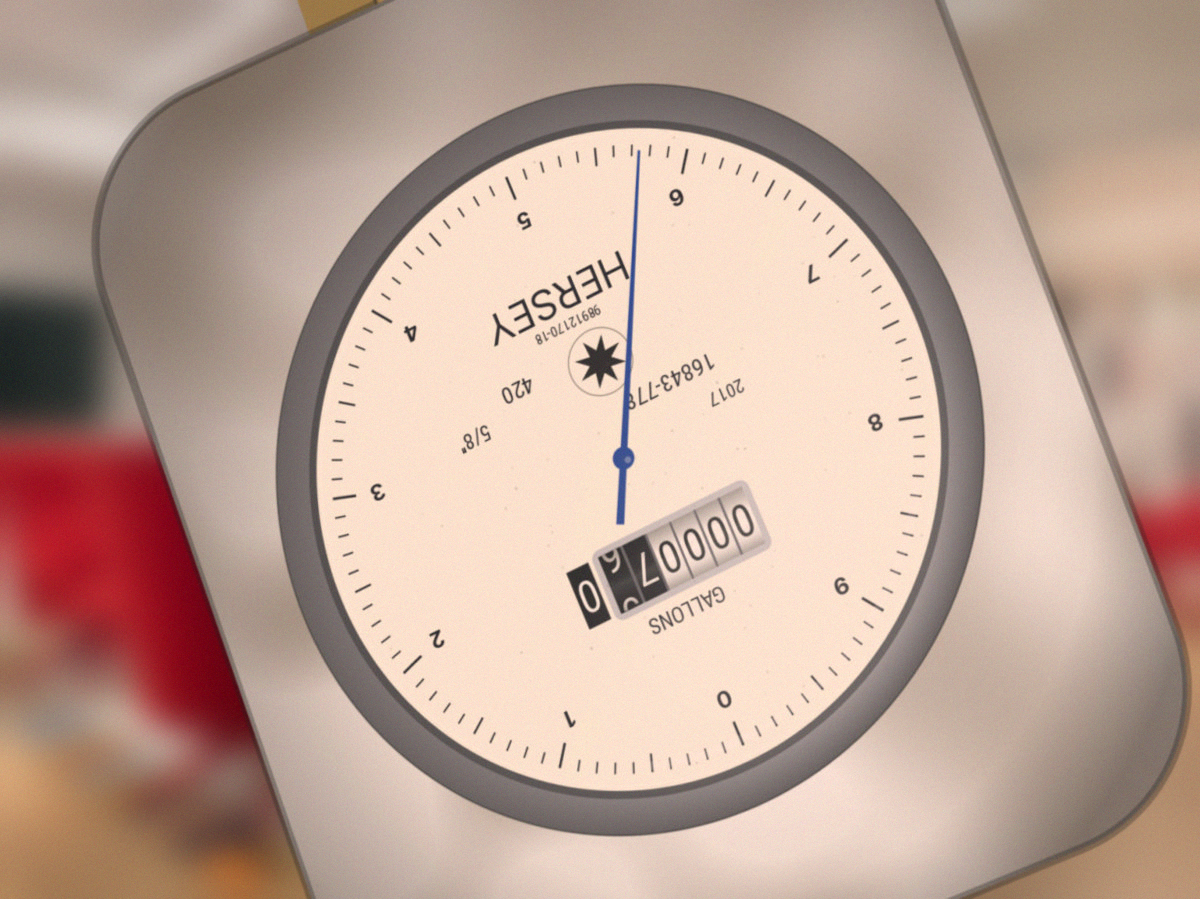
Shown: 755.7 gal
